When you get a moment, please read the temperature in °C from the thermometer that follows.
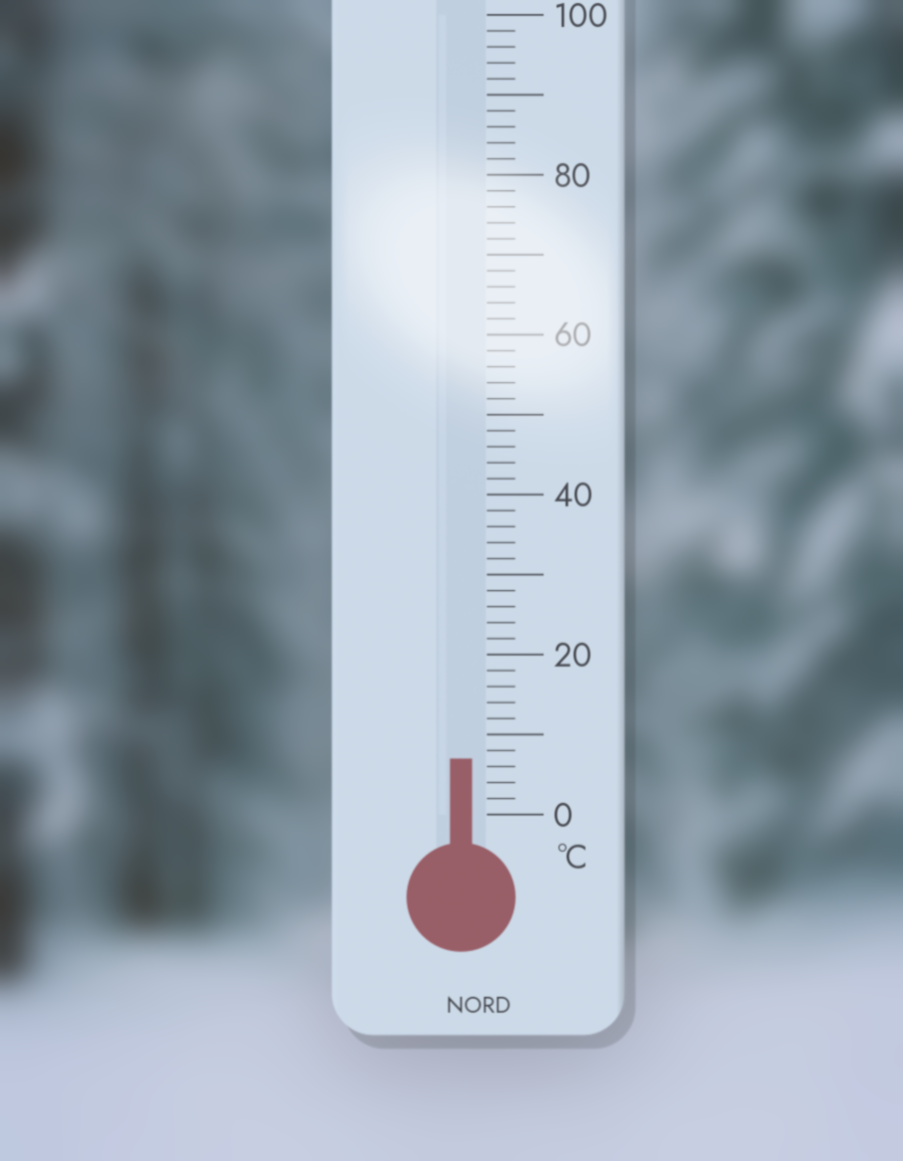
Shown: 7 °C
